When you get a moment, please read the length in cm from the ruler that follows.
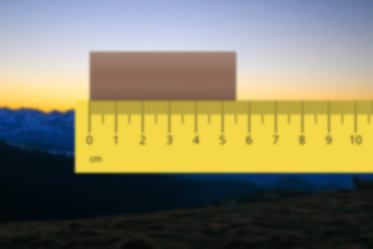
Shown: 5.5 cm
